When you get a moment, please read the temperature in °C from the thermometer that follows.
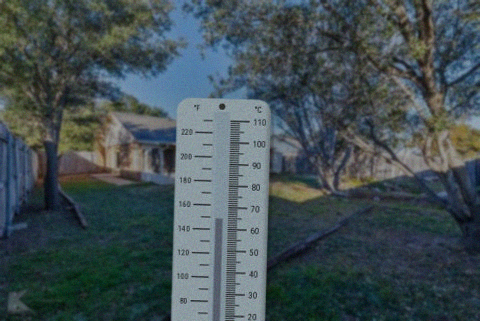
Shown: 65 °C
